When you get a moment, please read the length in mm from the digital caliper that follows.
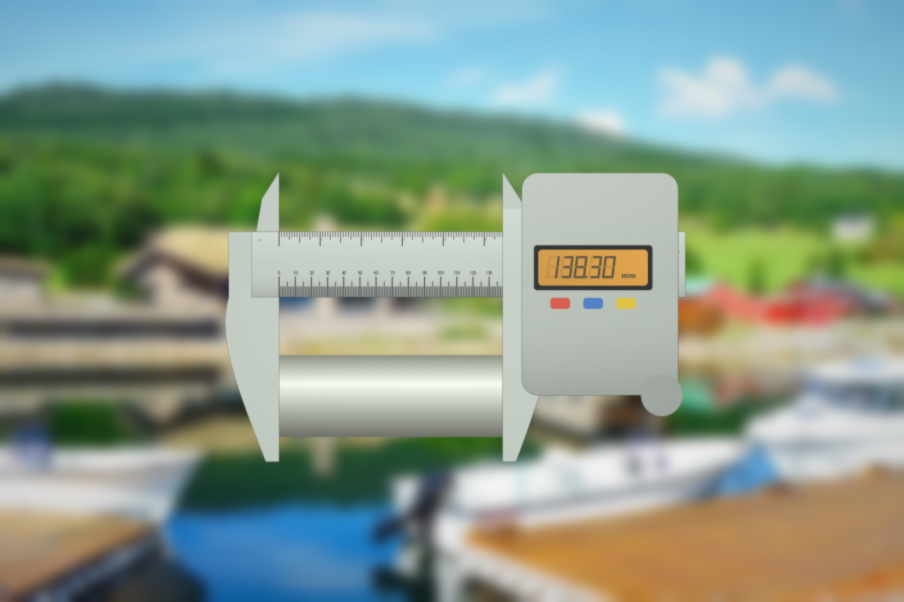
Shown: 138.30 mm
